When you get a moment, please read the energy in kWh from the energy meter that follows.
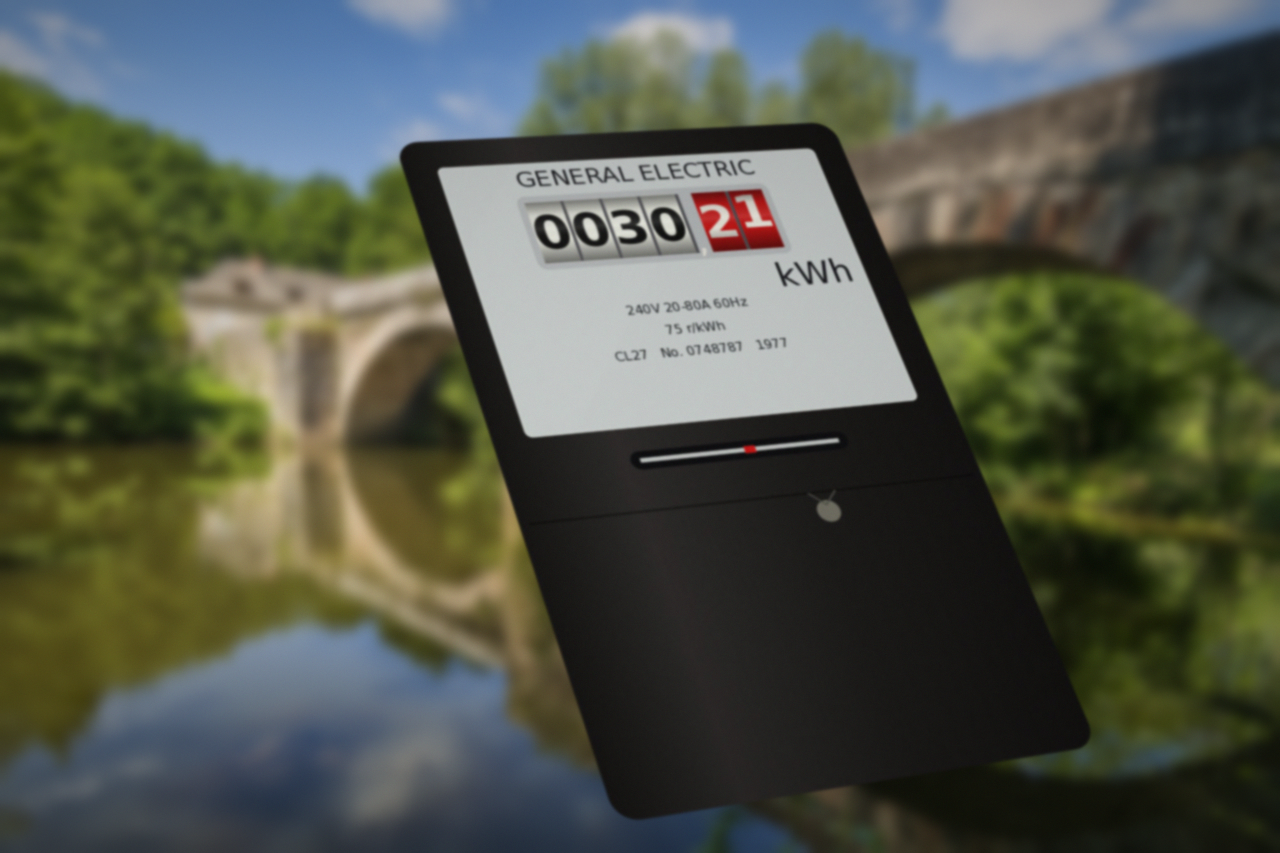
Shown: 30.21 kWh
